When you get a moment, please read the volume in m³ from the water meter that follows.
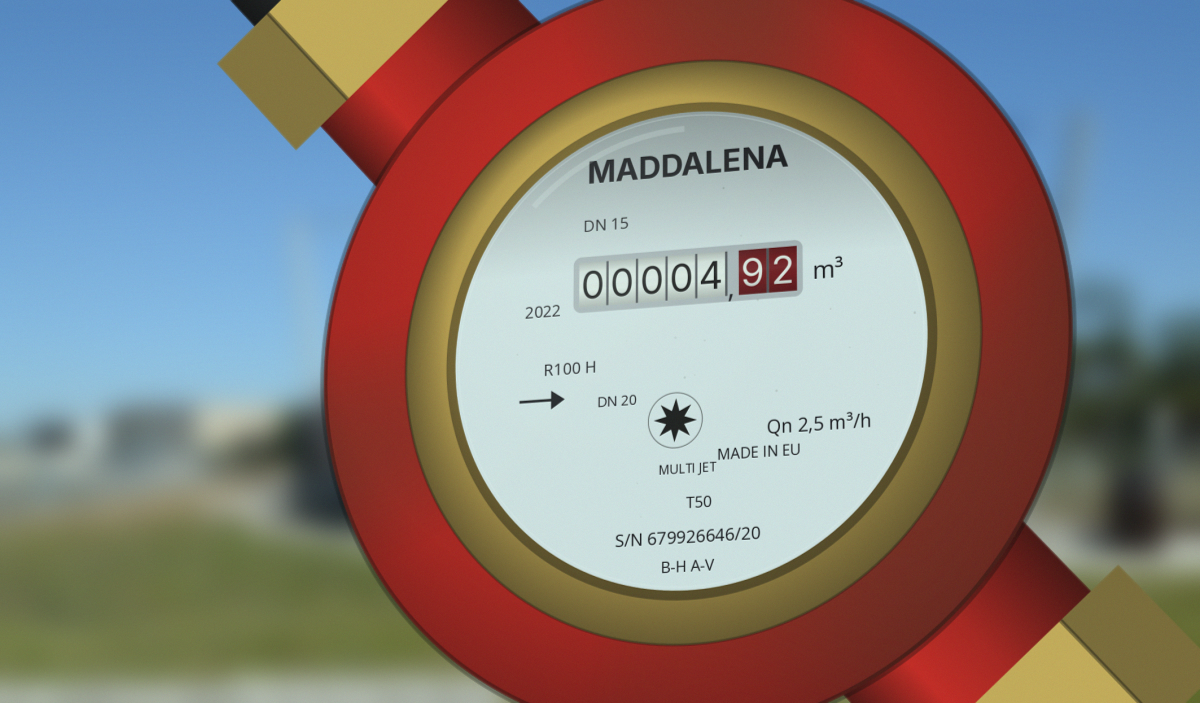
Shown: 4.92 m³
